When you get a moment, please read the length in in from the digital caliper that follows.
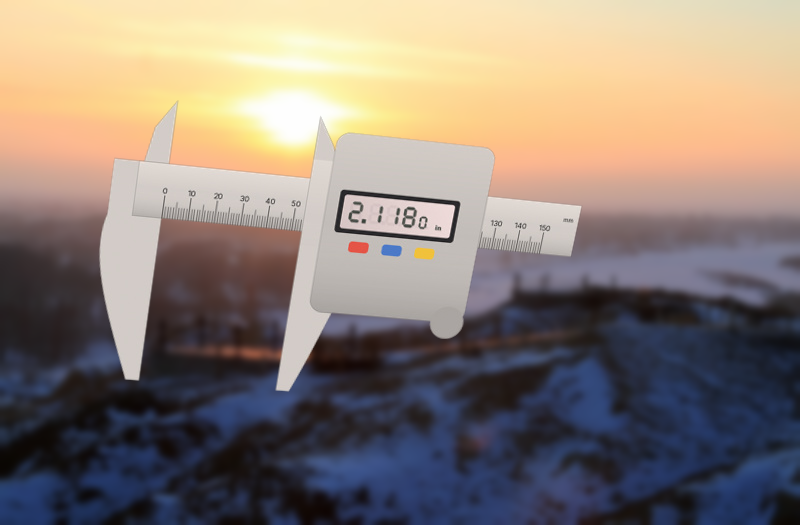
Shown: 2.1180 in
